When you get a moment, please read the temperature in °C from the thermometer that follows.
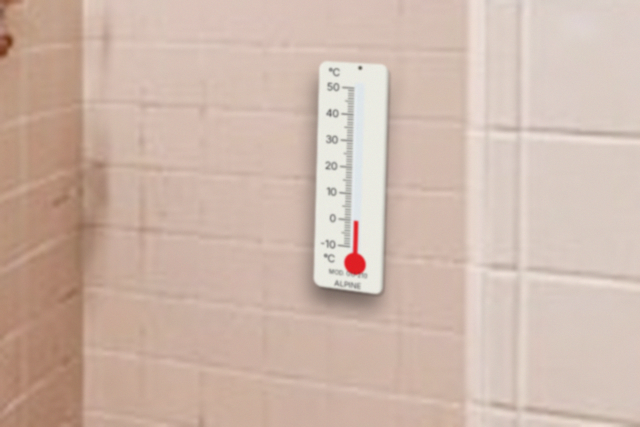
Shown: 0 °C
